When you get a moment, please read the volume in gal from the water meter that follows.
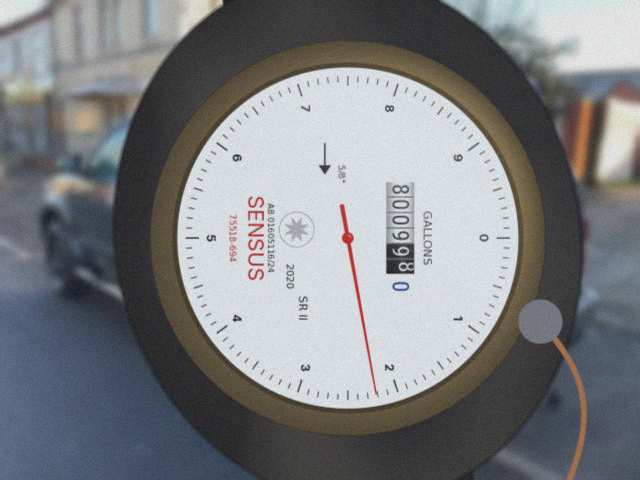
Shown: 8009982.2 gal
